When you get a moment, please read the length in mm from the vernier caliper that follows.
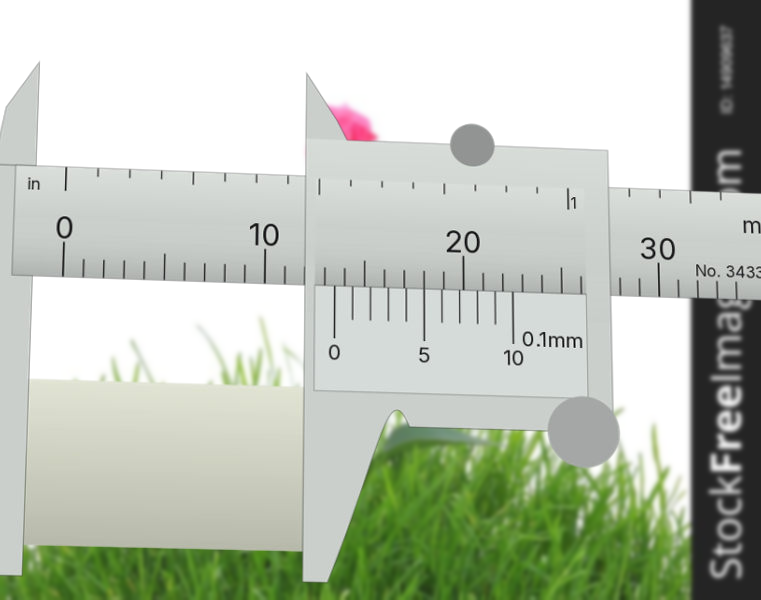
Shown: 13.5 mm
